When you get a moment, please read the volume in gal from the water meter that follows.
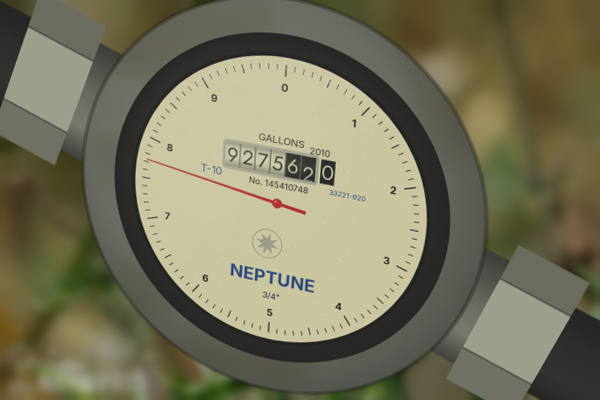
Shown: 9275617.7 gal
